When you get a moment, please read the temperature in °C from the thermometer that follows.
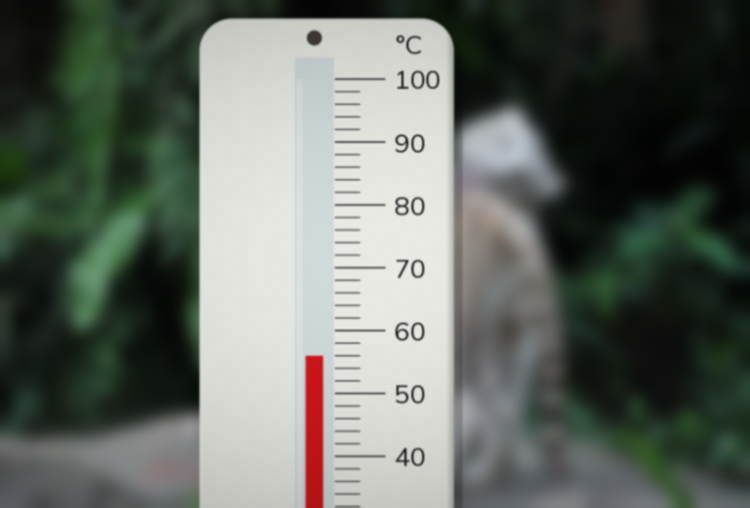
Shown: 56 °C
